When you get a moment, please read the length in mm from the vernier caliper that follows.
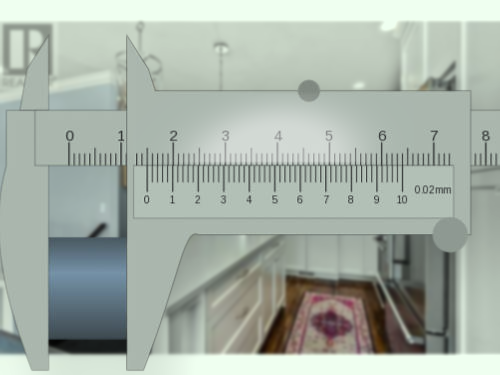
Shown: 15.0 mm
